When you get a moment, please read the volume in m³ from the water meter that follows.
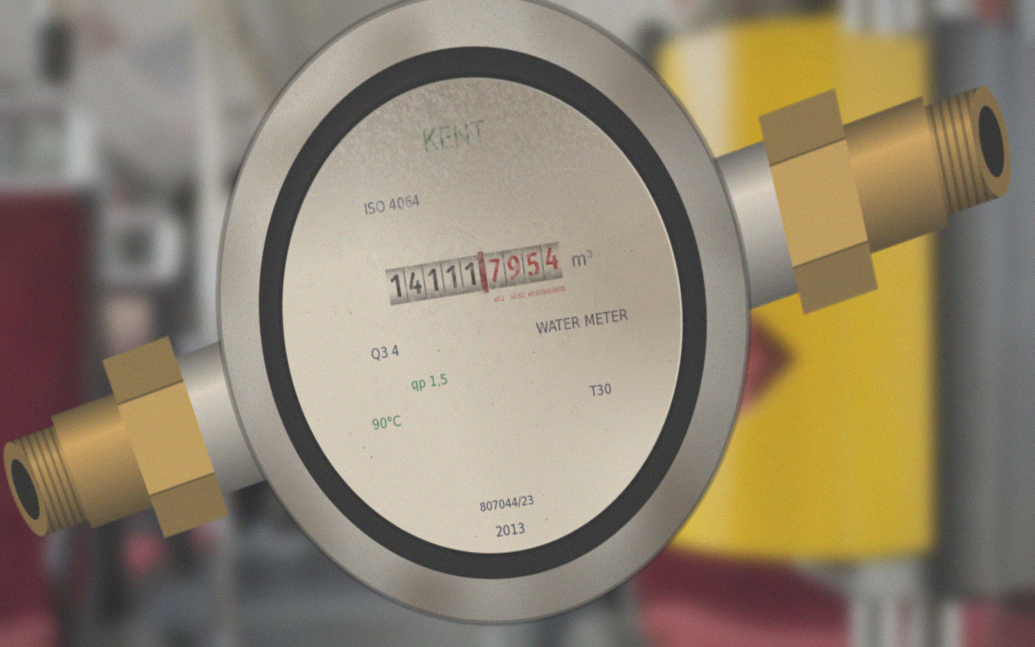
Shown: 14111.7954 m³
